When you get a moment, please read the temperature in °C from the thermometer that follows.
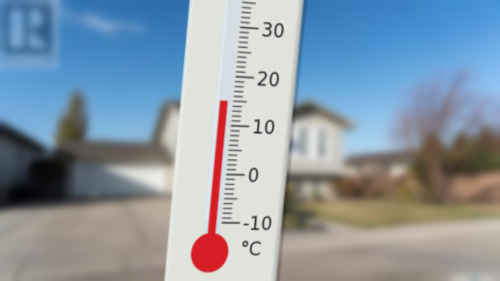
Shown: 15 °C
